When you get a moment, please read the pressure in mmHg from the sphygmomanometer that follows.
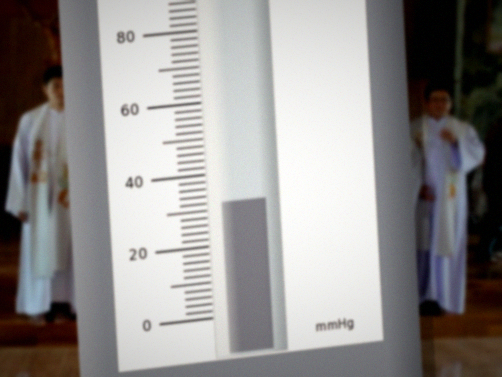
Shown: 32 mmHg
